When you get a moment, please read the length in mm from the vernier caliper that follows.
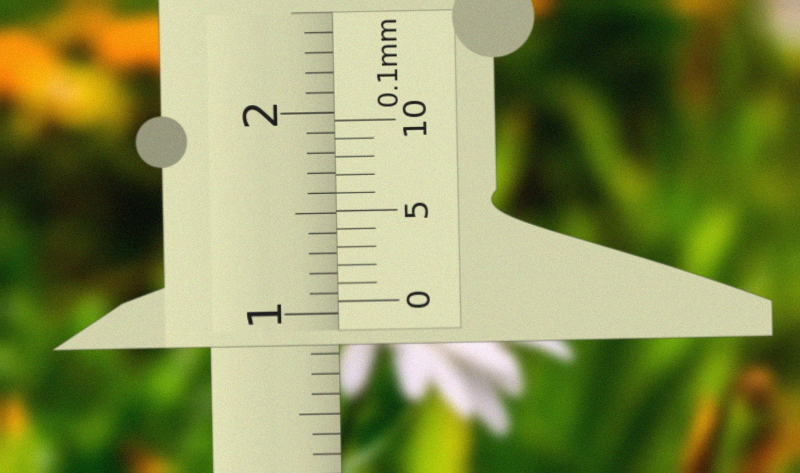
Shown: 10.6 mm
